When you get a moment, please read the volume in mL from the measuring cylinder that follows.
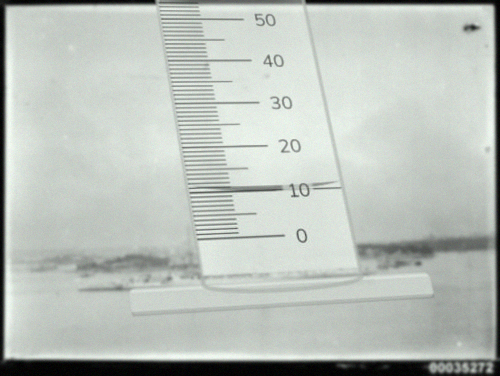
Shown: 10 mL
